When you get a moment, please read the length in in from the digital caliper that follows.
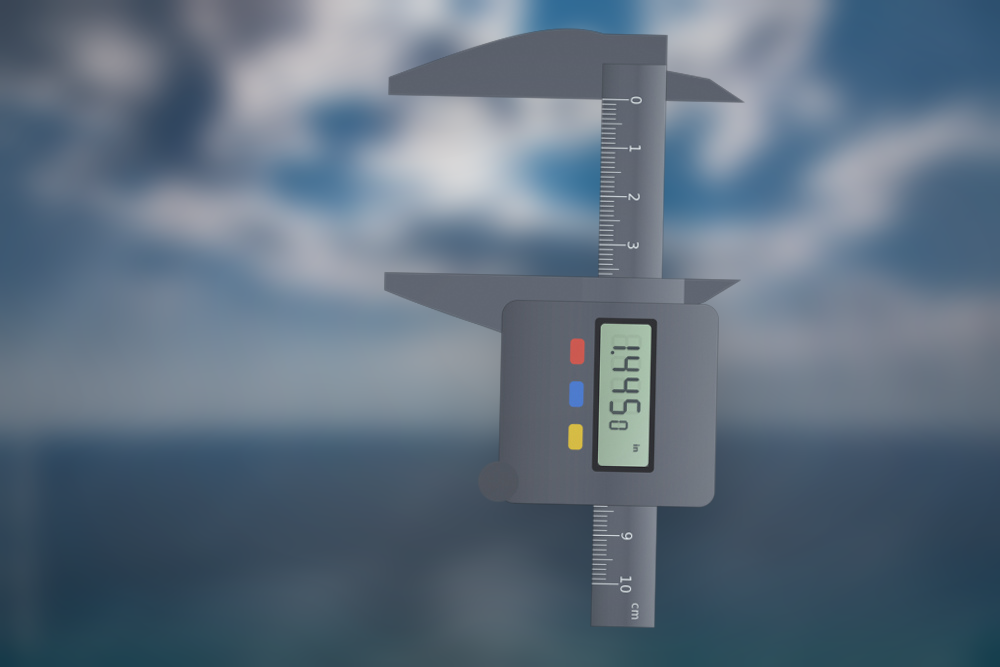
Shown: 1.4450 in
